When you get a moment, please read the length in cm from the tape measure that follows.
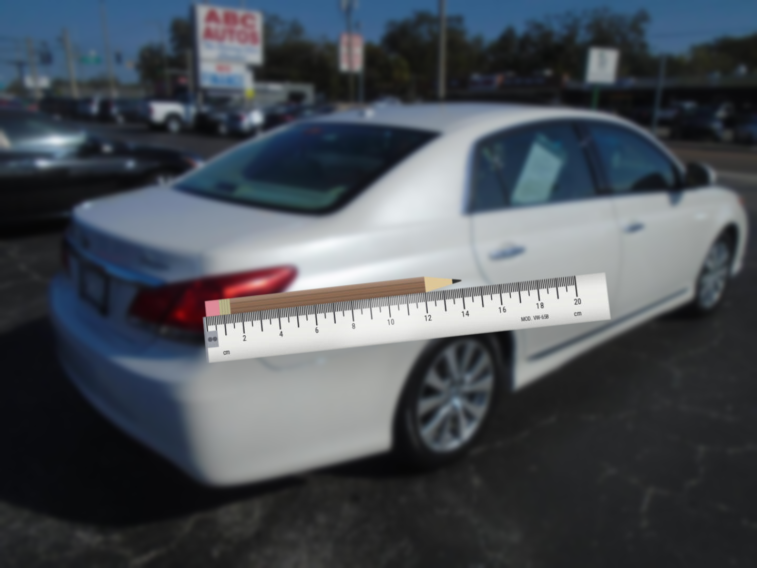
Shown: 14 cm
